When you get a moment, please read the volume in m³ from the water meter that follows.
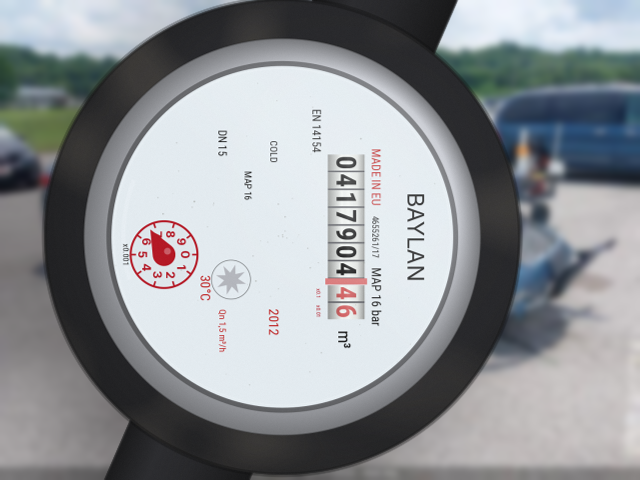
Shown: 417904.466 m³
